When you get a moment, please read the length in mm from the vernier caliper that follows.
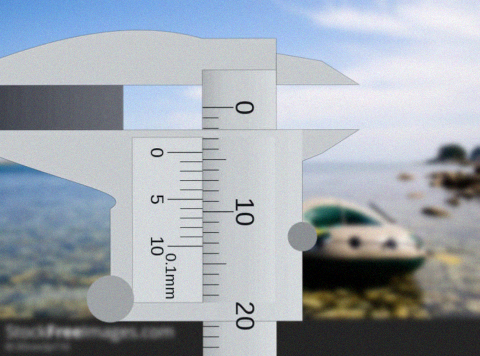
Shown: 4.3 mm
